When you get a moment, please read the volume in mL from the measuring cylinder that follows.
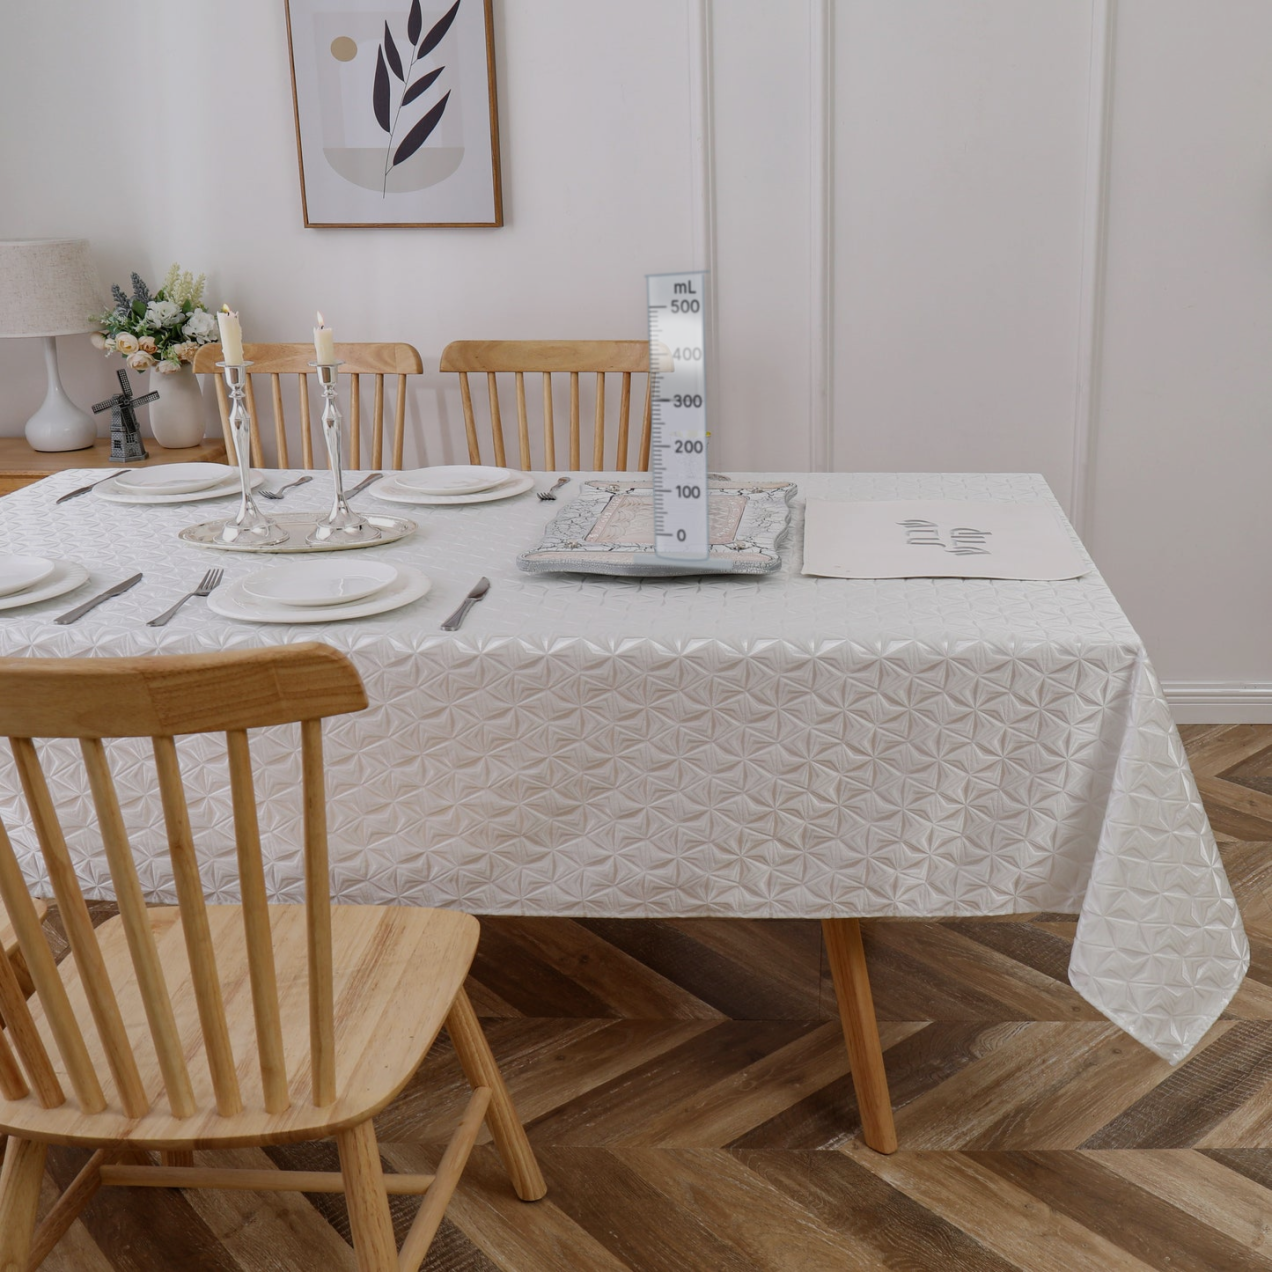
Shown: 300 mL
